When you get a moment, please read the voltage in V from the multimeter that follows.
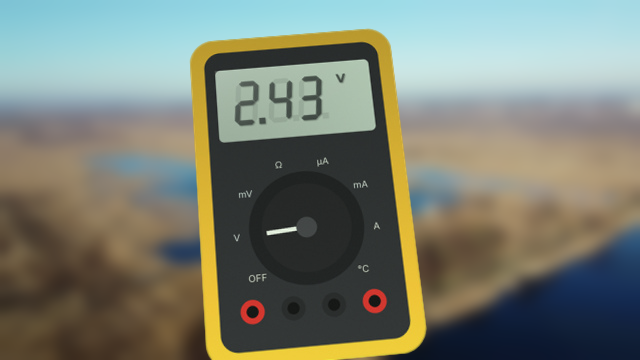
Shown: 2.43 V
